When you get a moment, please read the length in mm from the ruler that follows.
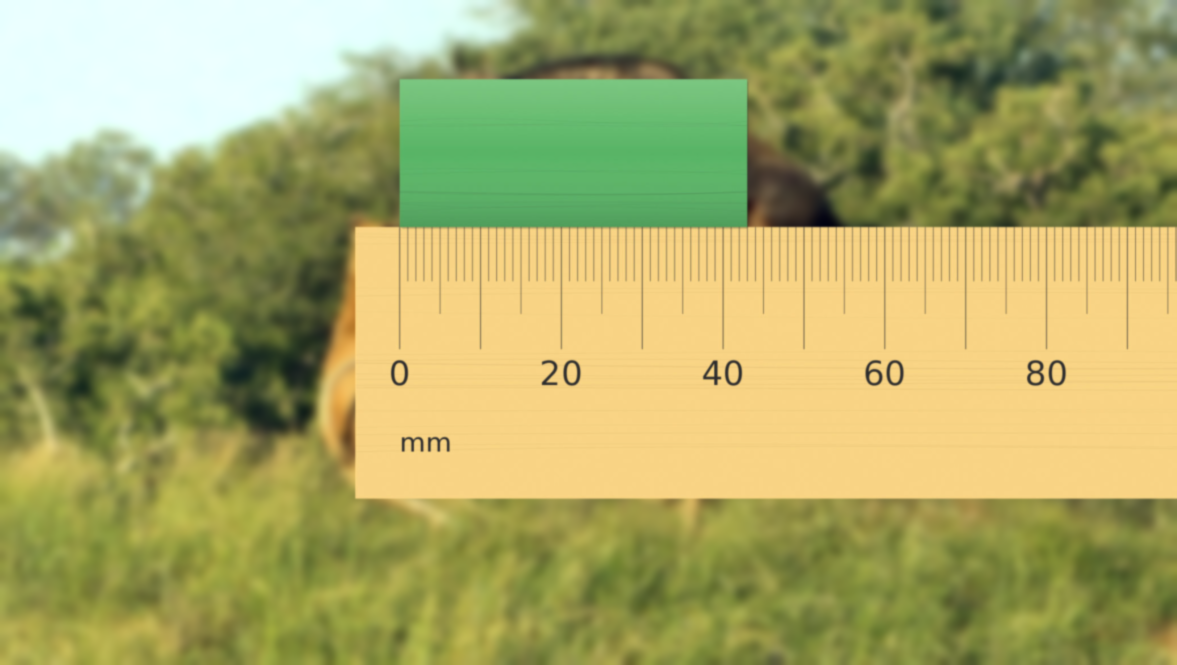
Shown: 43 mm
